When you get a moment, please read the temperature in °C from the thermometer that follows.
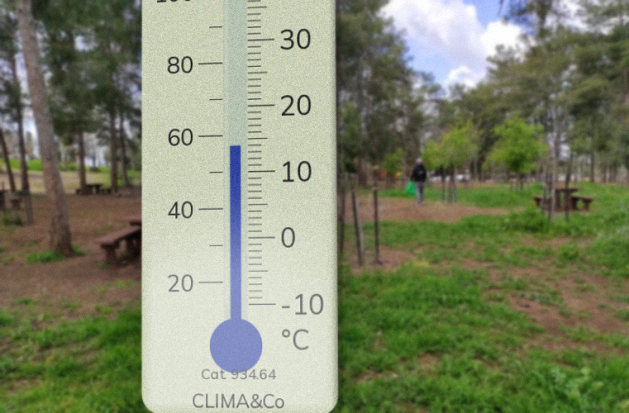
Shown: 14 °C
